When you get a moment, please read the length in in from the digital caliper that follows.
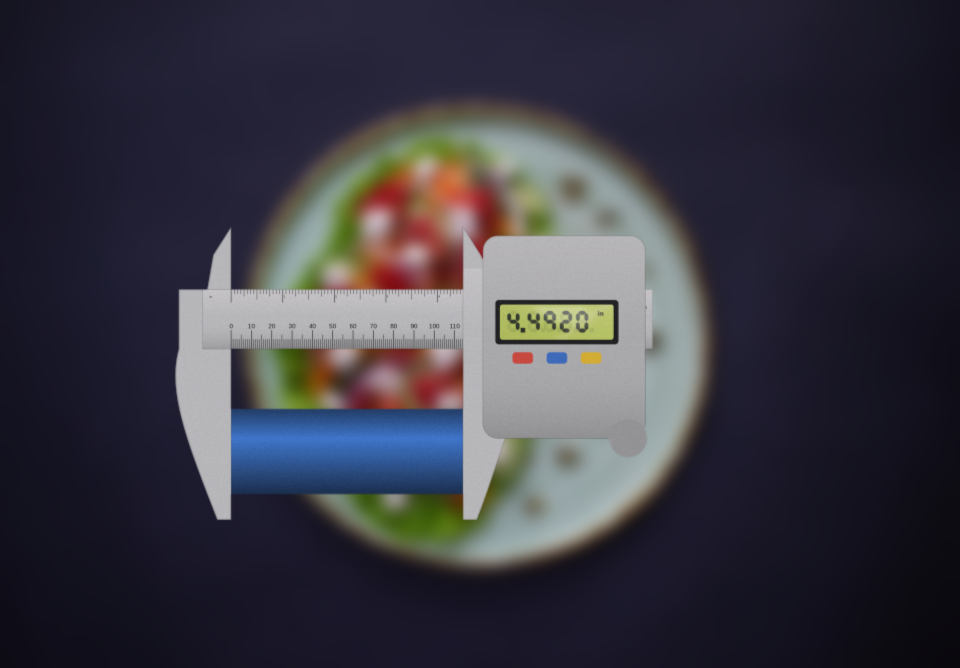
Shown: 4.4920 in
